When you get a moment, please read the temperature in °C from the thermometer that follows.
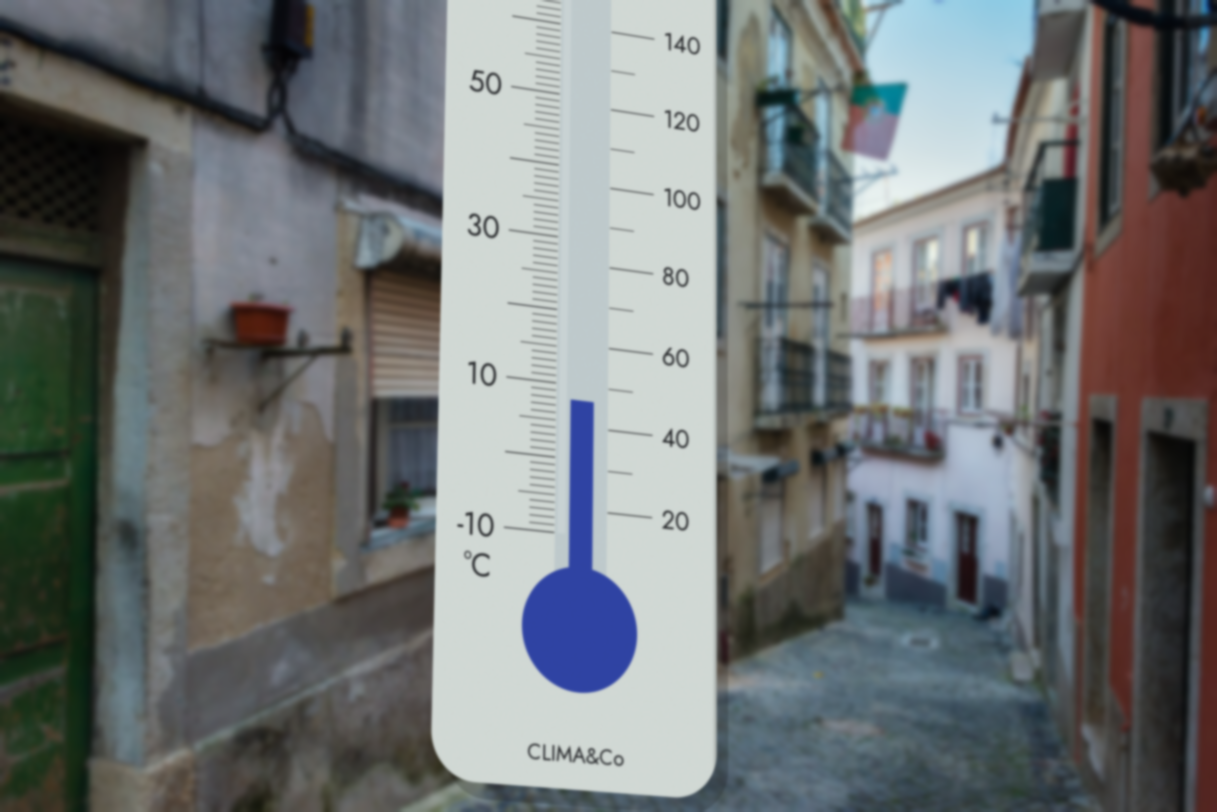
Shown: 8 °C
